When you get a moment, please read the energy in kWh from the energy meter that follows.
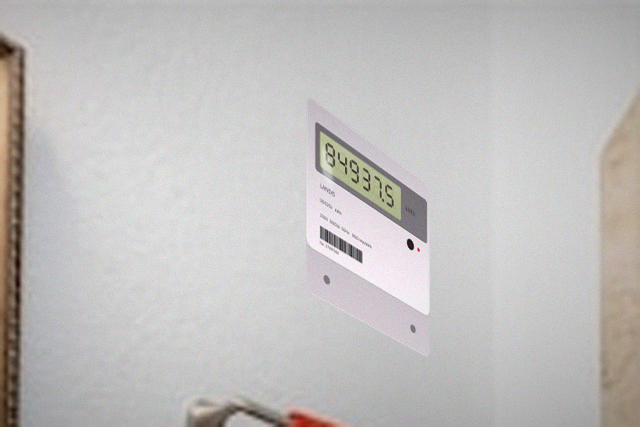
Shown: 84937.5 kWh
